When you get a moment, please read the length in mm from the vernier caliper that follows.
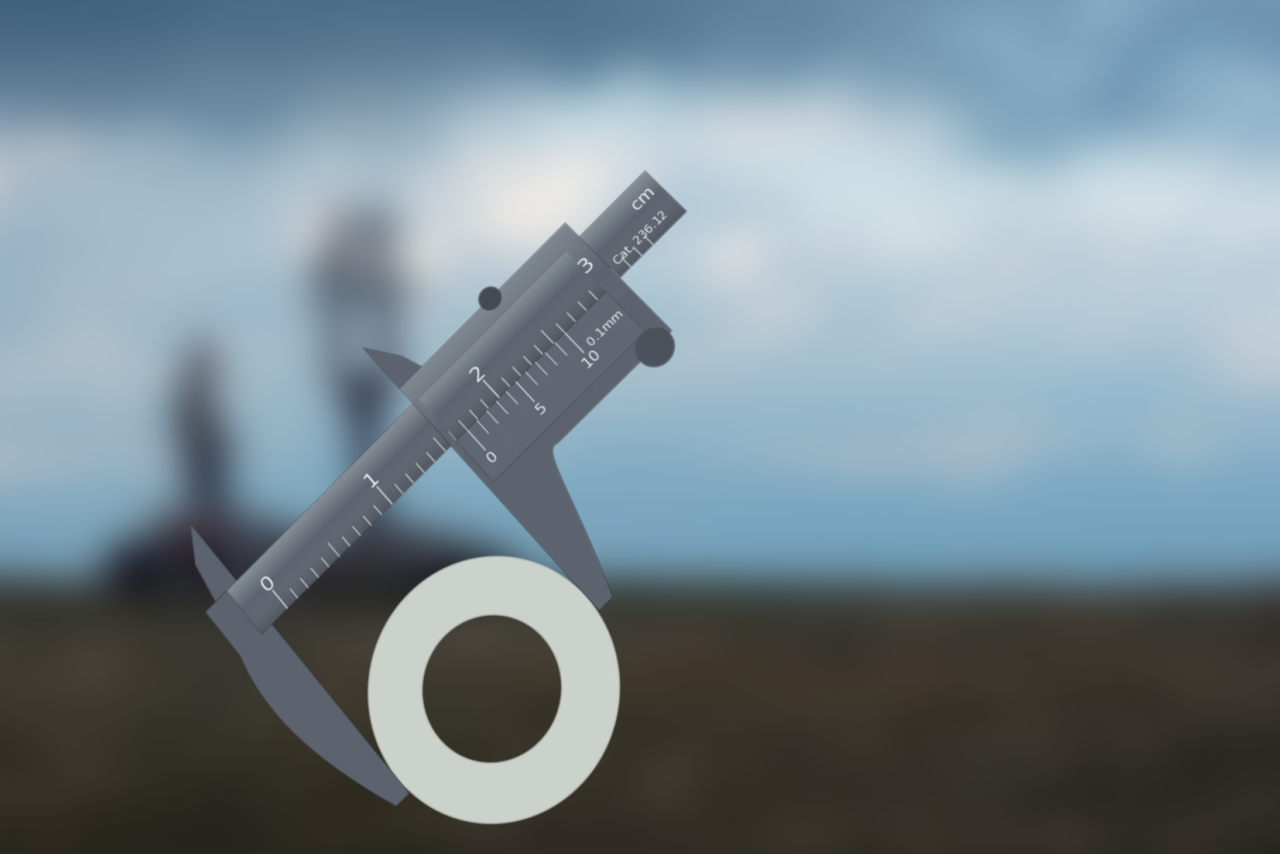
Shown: 17.0 mm
